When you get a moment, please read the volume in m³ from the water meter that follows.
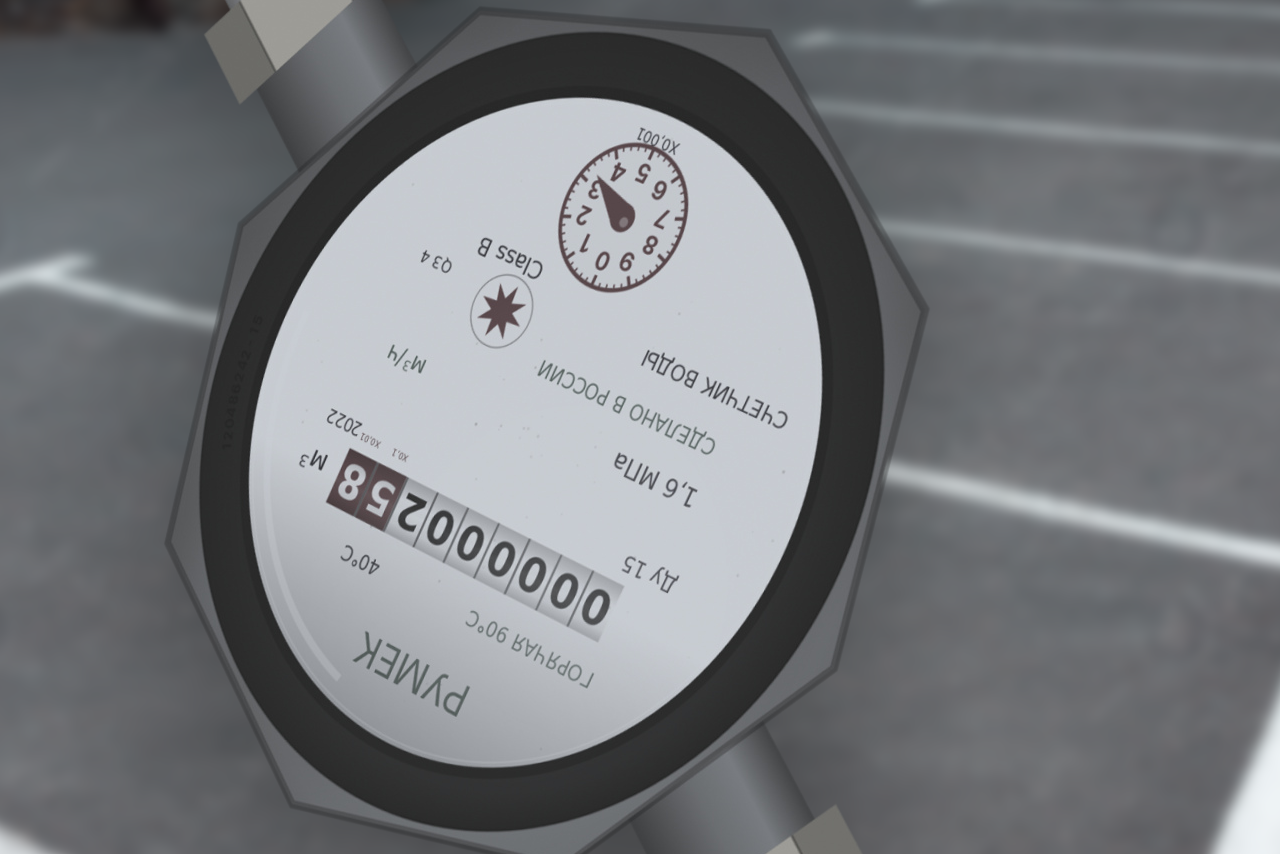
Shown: 2.583 m³
